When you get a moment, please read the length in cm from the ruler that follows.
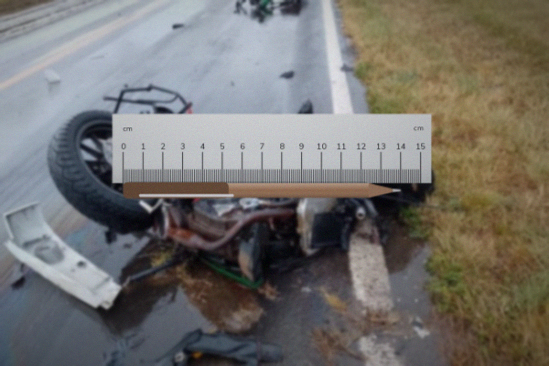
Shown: 14 cm
